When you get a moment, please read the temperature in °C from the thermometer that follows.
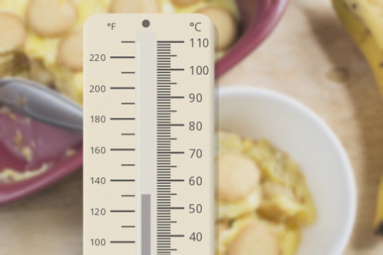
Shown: 55 °C
